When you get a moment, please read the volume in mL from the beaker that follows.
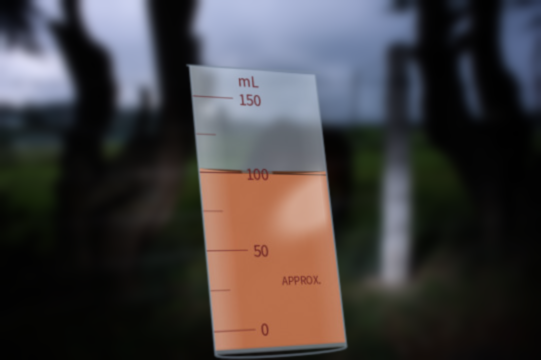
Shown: 100 mL
